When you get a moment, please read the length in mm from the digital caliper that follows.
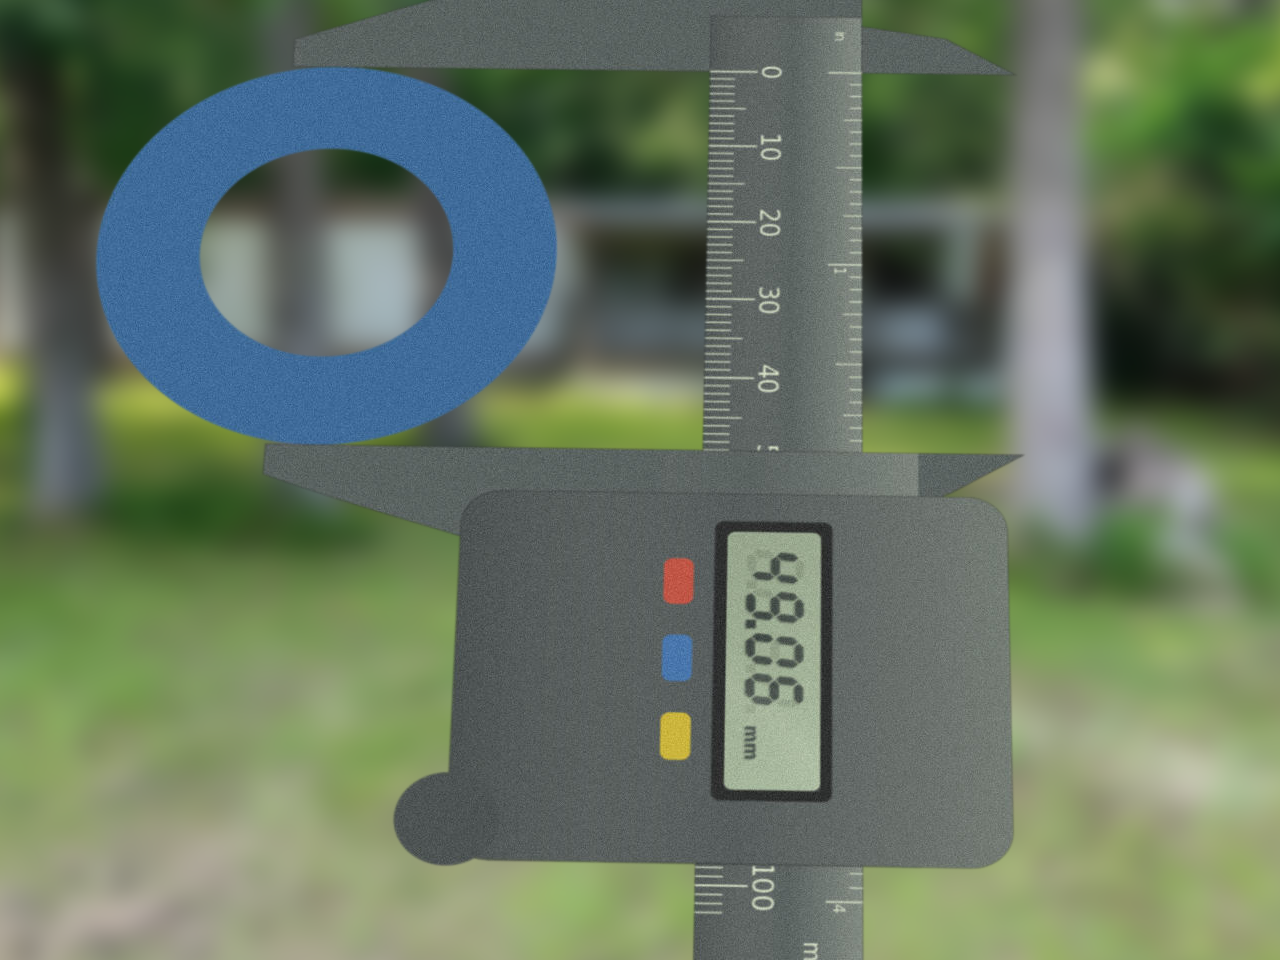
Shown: 49.06 mm
